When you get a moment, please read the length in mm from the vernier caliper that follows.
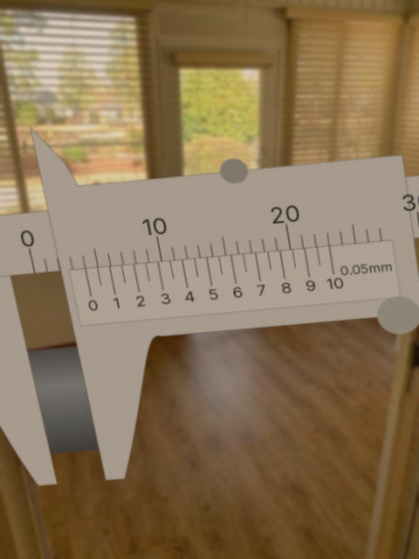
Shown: 4.0 mm
